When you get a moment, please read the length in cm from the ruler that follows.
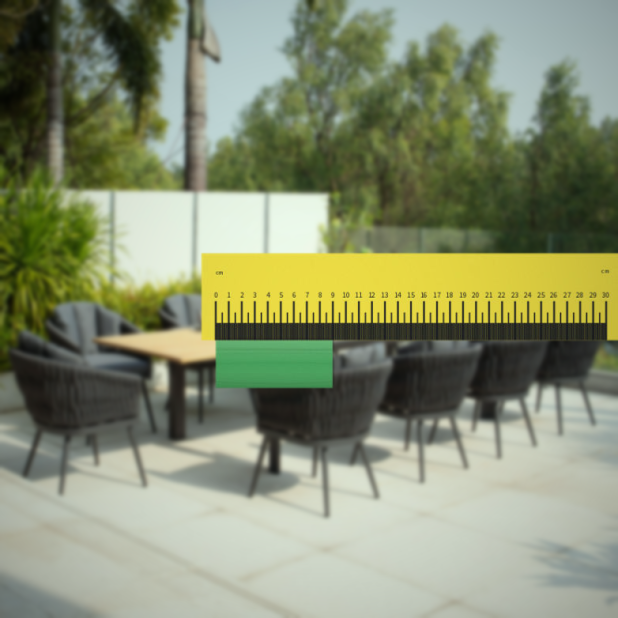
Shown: 9 cm
